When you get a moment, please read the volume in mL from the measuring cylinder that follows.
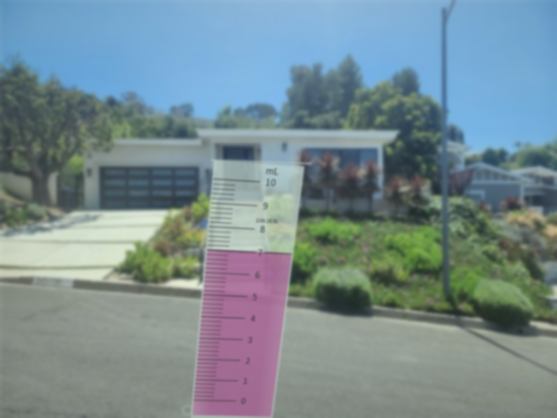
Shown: 7 mL
